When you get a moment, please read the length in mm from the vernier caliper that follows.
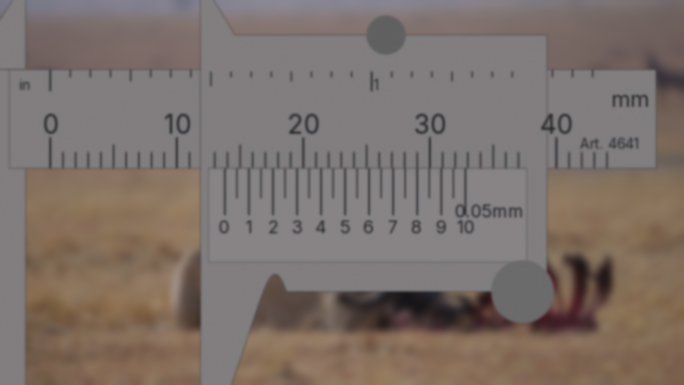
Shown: 13.8 mm
